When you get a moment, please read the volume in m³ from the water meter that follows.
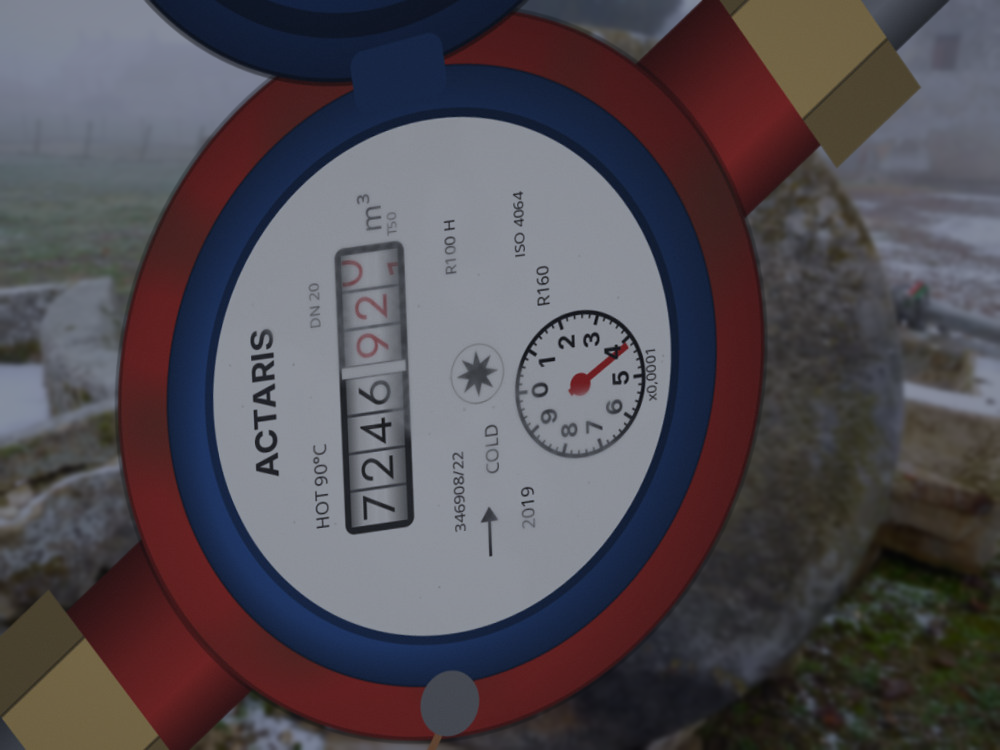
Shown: 7246.9204 m³
